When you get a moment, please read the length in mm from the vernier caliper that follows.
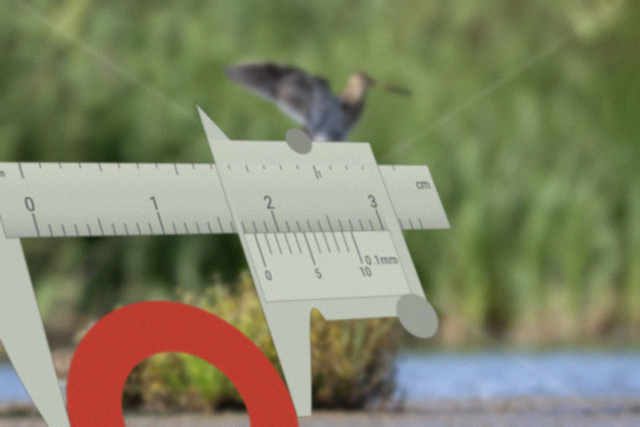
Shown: 17.8 mm
